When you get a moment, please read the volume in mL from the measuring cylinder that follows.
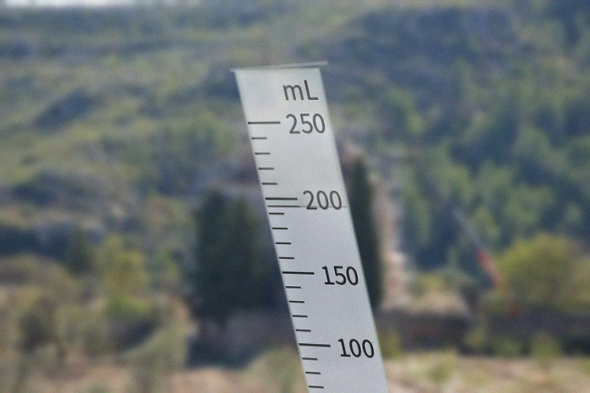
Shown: 195 mL
